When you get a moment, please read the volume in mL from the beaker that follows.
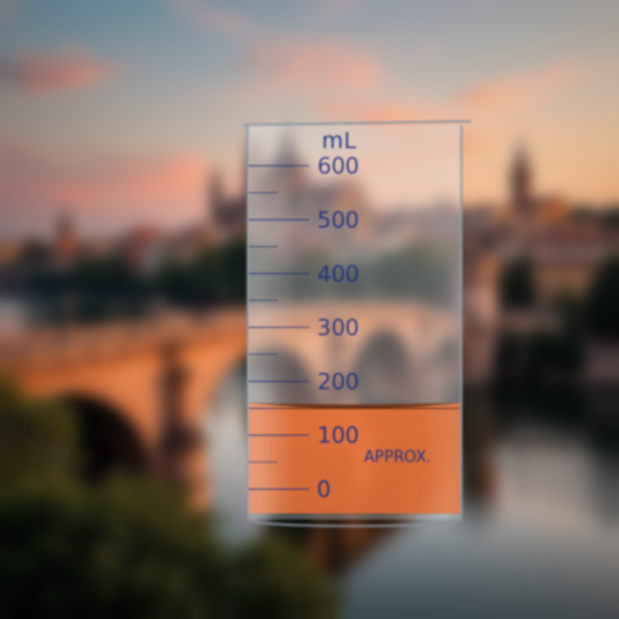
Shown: 150 mL
